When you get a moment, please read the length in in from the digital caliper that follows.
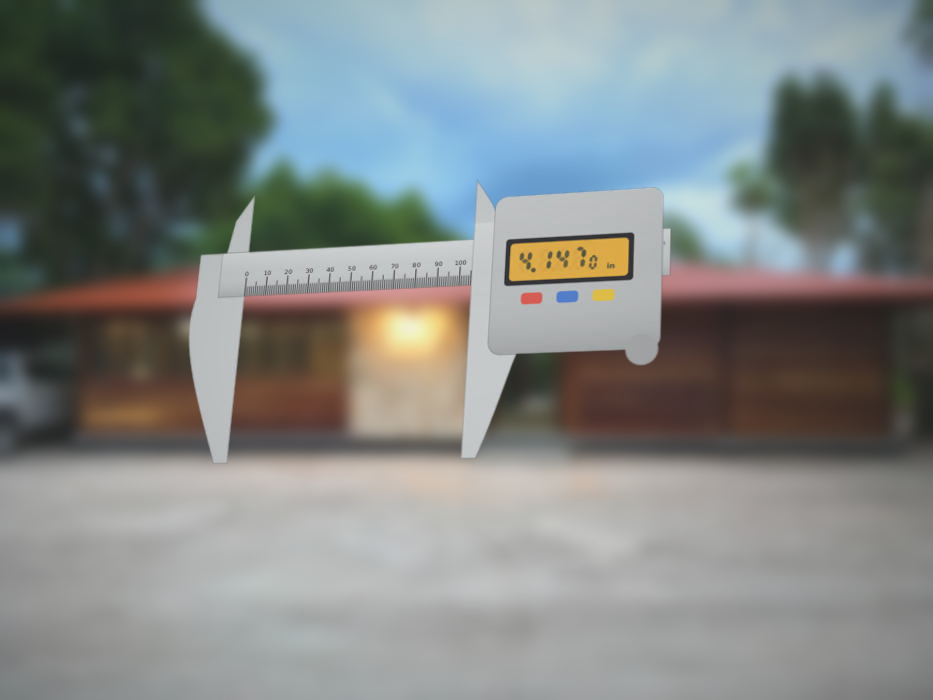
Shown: 4.1470 in
